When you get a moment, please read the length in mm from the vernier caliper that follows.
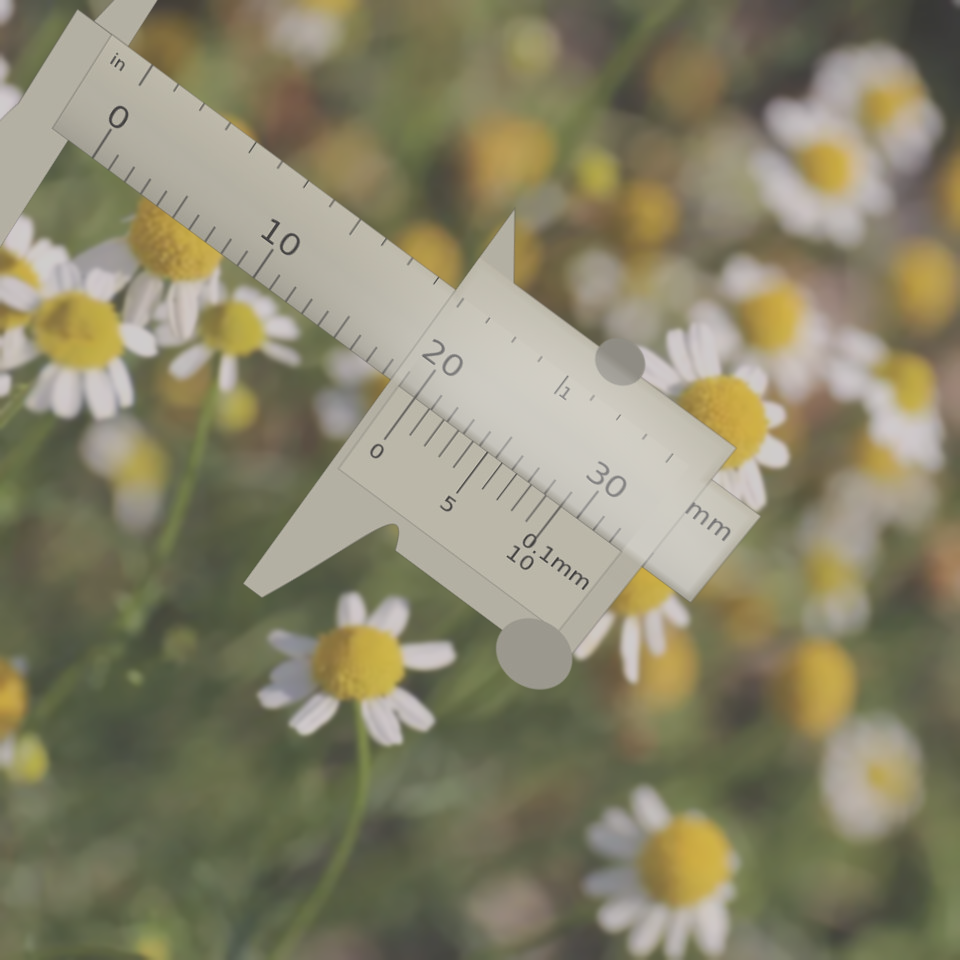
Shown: 20.0 mm
